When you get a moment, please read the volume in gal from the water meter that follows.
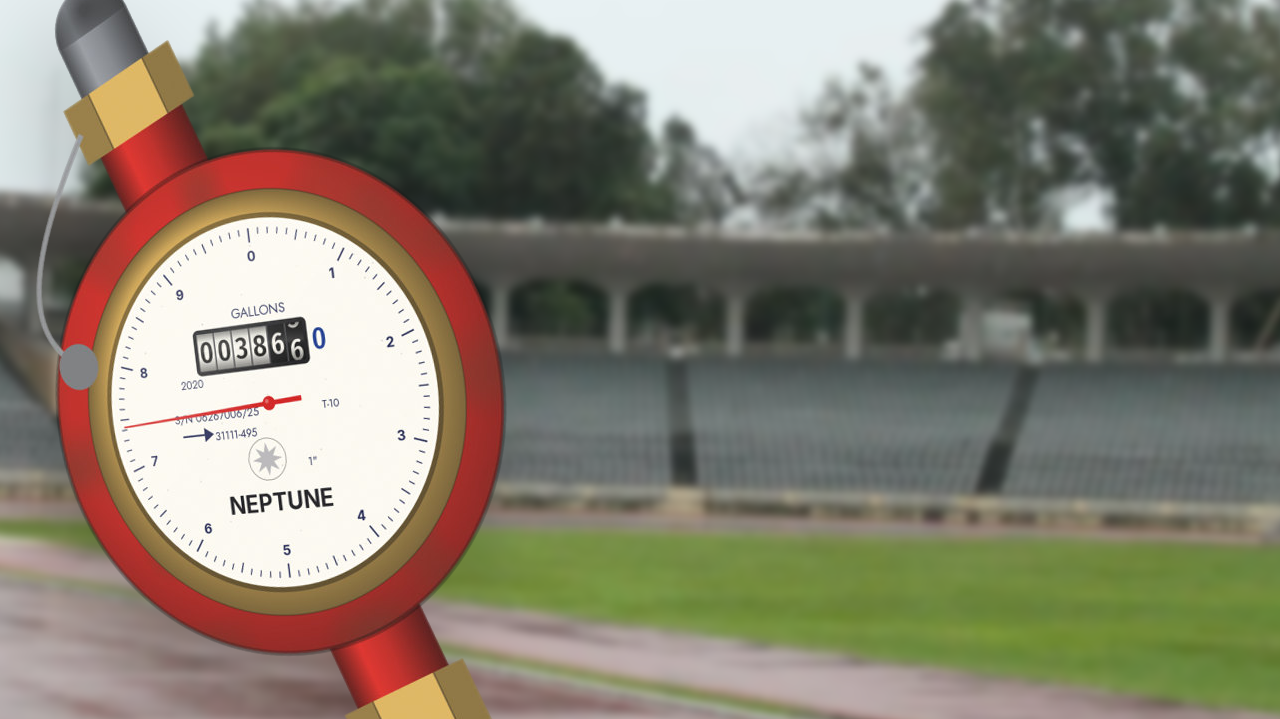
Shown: 38657.4 gal
